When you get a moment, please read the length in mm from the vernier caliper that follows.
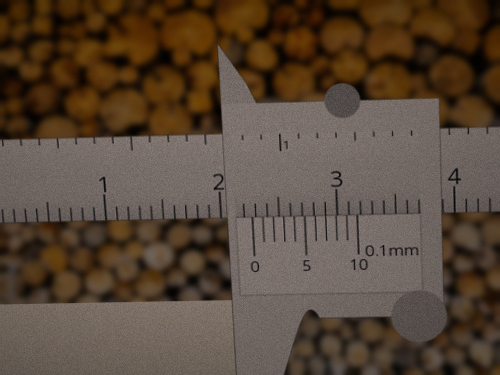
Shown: 22.7 mm
